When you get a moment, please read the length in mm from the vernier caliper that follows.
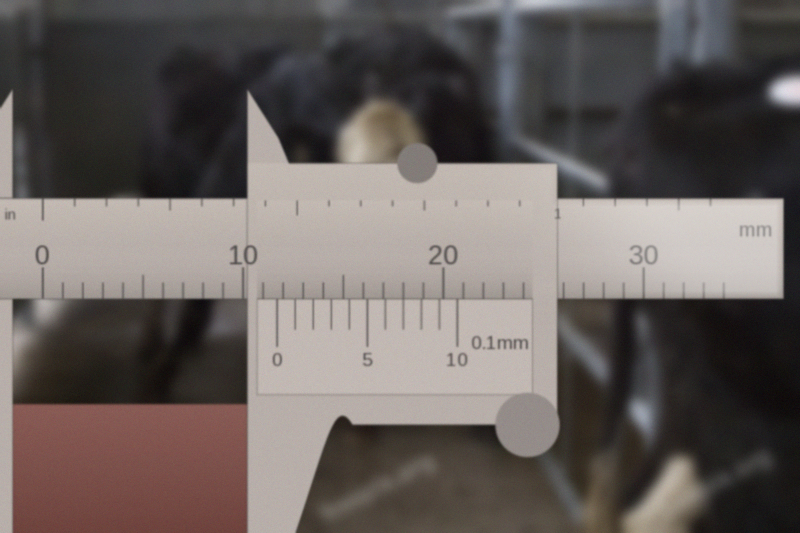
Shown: 11.7 mm
